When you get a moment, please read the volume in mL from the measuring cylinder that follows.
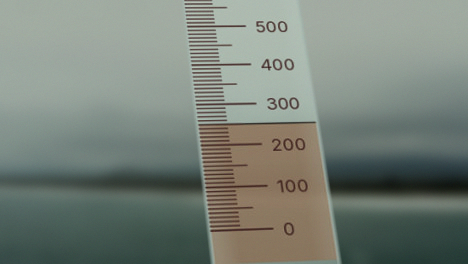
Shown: 250 mL
